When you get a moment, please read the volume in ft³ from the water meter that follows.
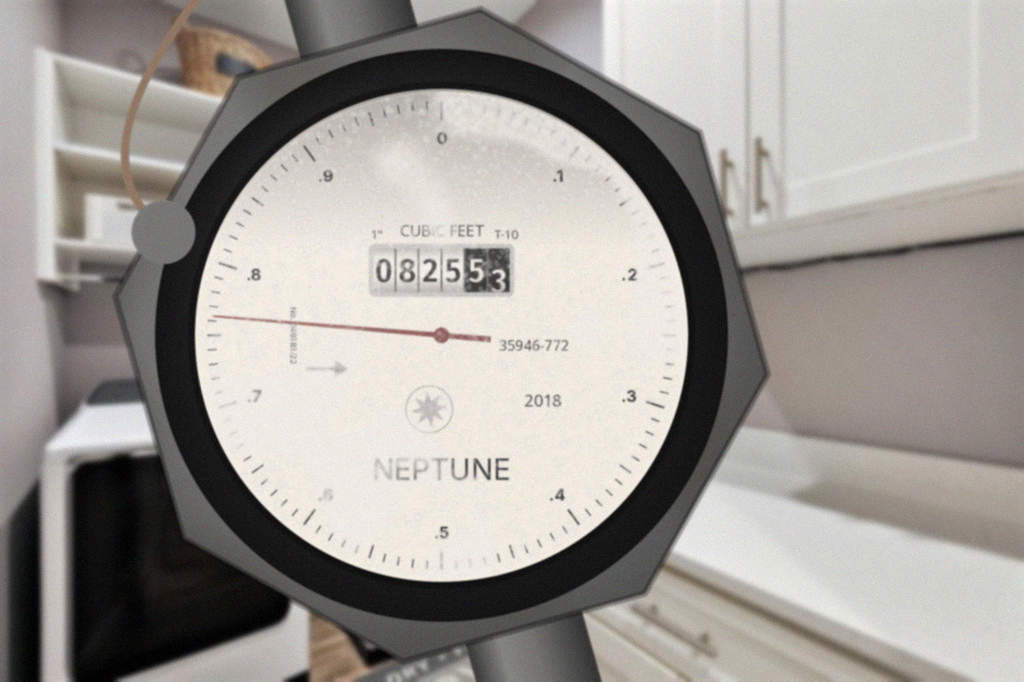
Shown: 82552.76 ft³
